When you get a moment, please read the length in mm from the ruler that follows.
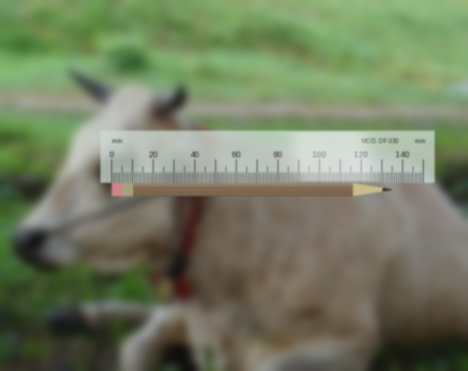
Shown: 135 mm
